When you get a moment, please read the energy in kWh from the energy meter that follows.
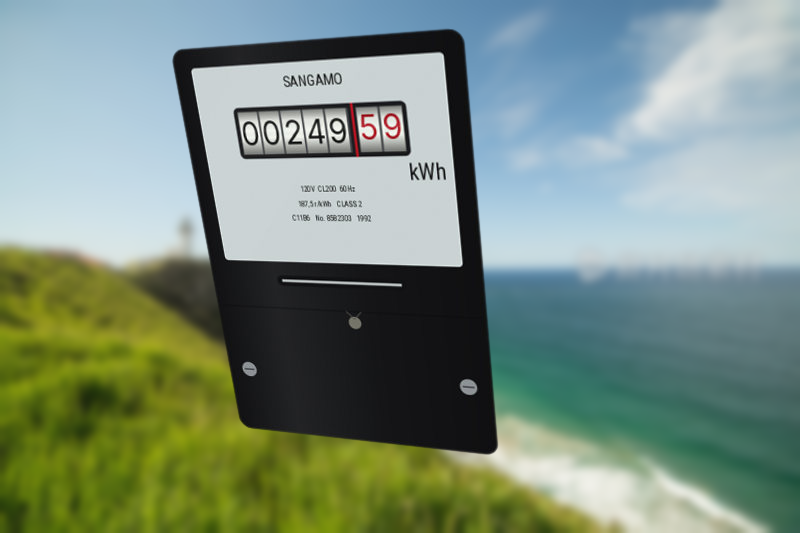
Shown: 249.59 kWh
